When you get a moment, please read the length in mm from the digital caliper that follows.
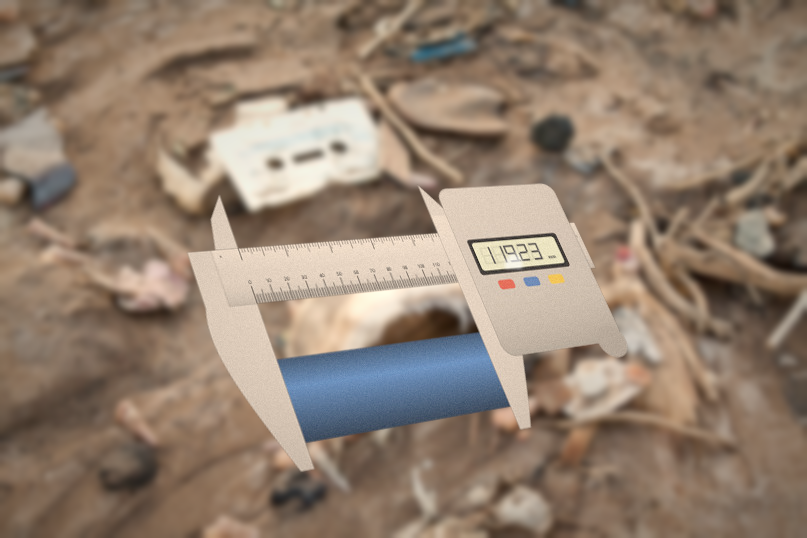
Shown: 119.23 mm
